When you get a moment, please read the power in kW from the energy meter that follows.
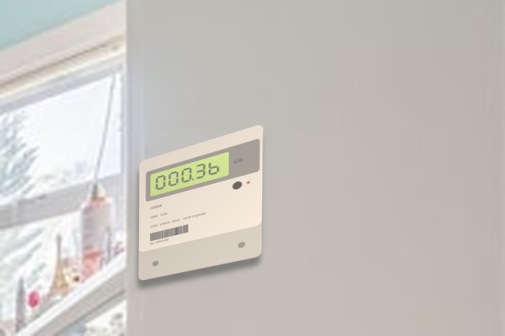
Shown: 0.36 kW
